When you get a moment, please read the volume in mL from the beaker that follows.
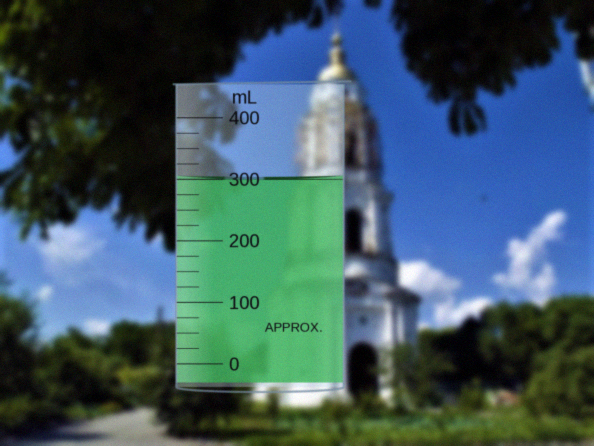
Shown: 300 mL
